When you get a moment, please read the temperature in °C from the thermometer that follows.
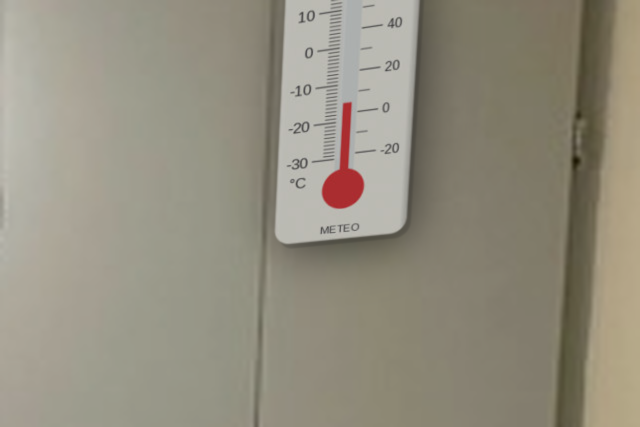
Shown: -15 °C
